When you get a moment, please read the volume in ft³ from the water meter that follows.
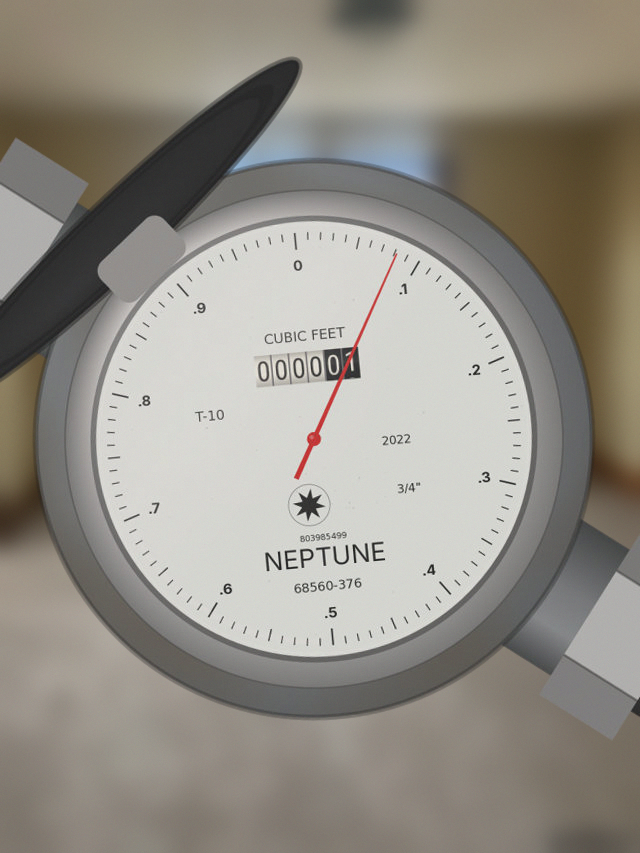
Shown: 1.08 ft³
